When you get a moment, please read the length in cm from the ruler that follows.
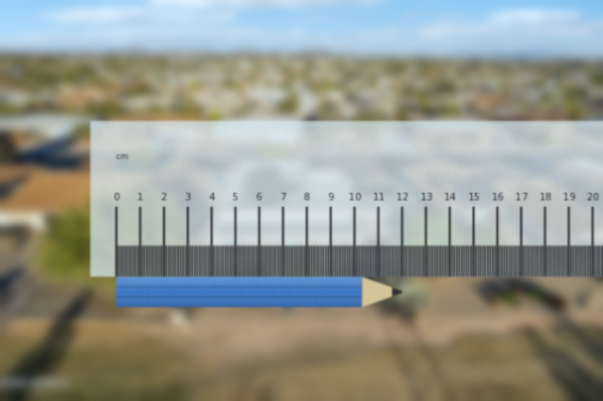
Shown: 12 cm
